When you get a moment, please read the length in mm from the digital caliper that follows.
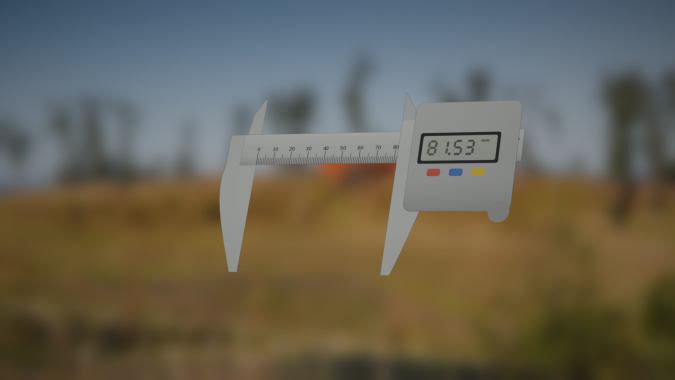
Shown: 81.53 mm
